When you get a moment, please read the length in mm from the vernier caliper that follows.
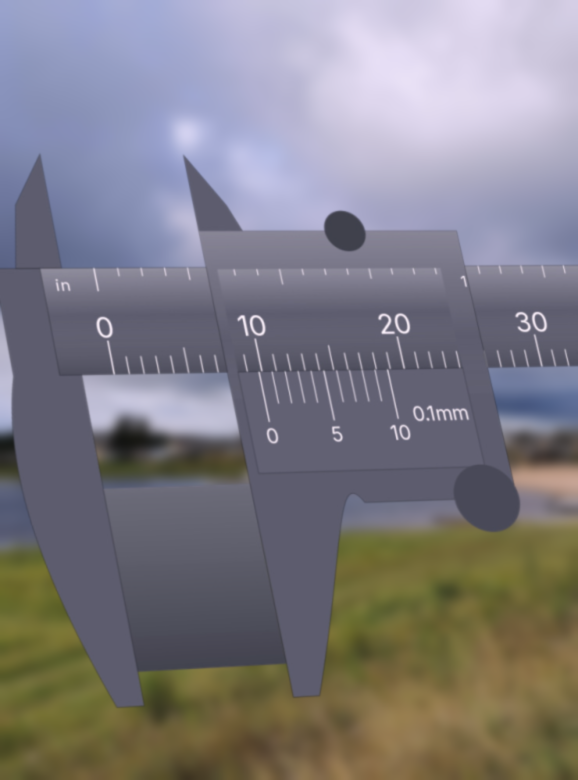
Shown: 9.8 mm
